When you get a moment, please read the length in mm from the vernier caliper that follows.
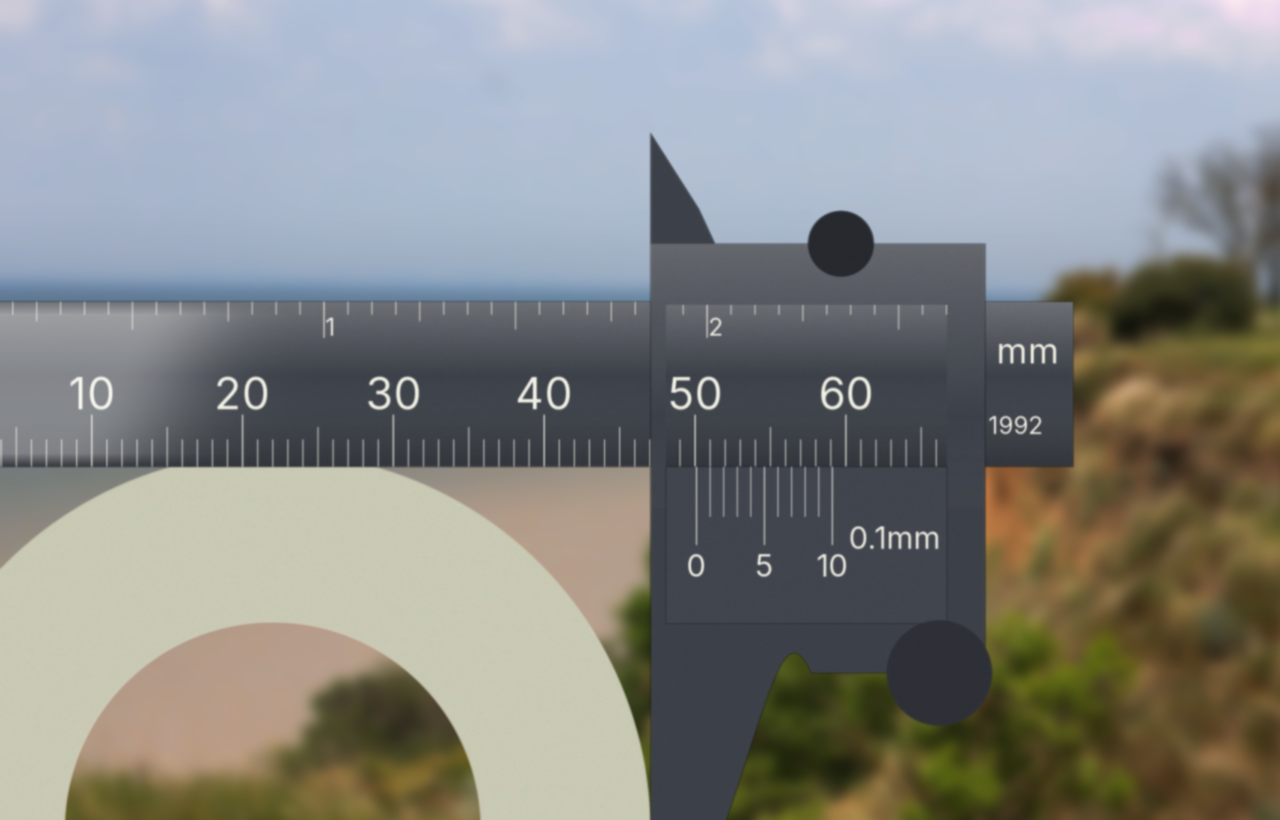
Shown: 50.1 mm
